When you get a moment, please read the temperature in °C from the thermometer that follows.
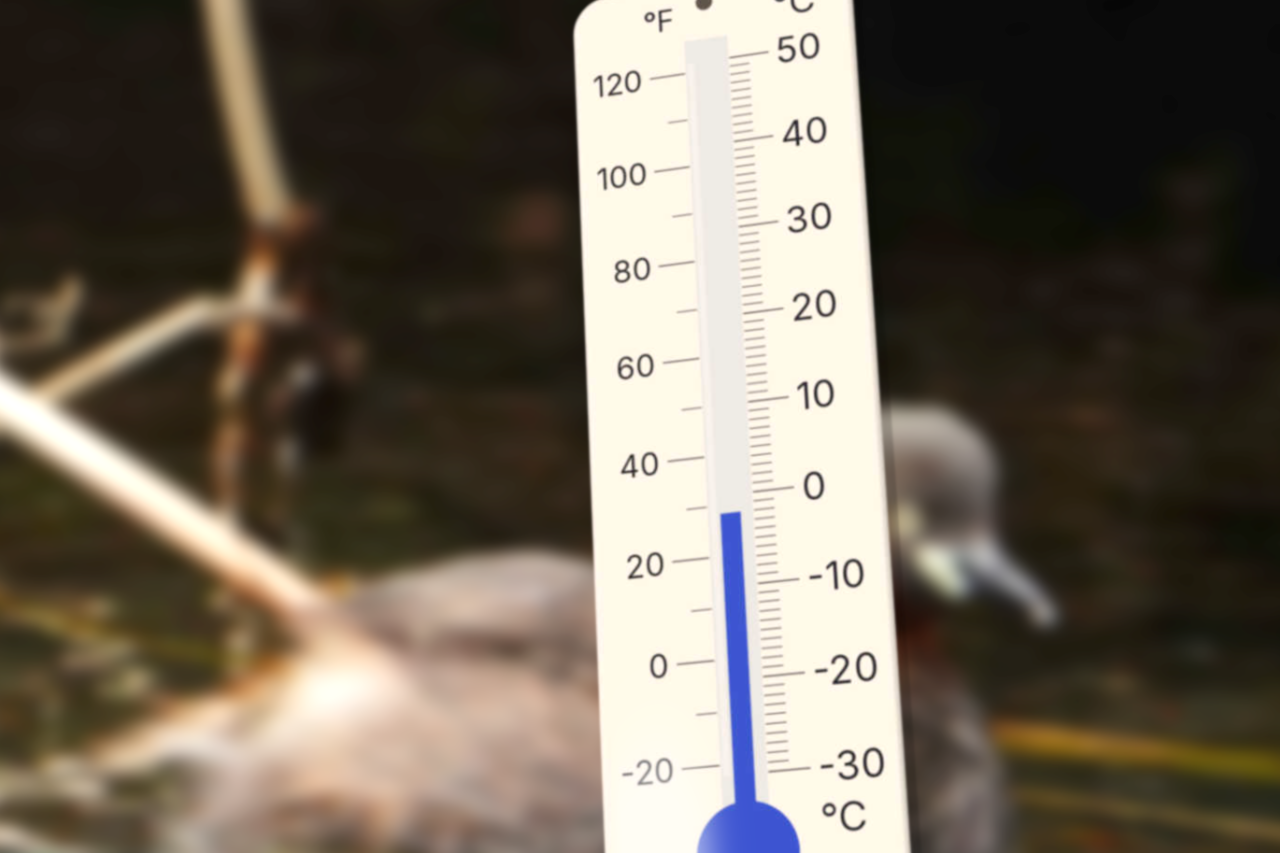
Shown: -2 °C
